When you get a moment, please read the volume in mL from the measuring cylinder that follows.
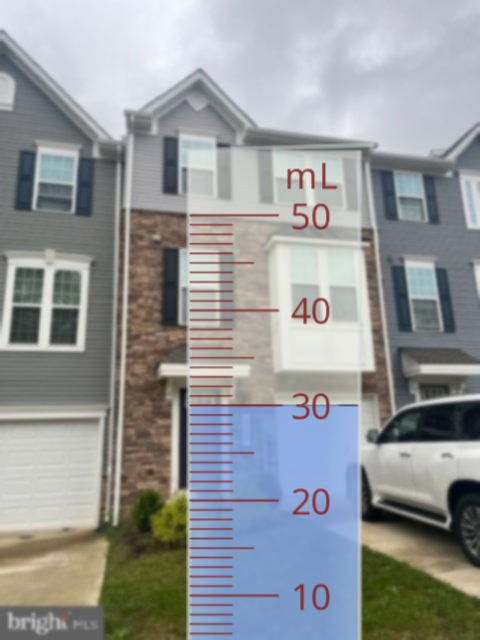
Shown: 30 mL
